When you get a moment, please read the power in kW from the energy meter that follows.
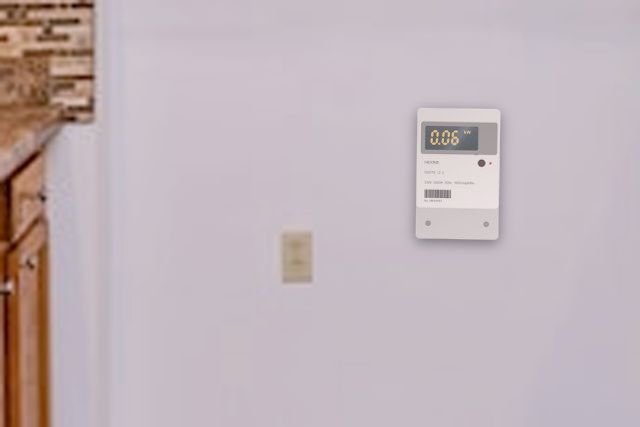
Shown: 0.06 kW
